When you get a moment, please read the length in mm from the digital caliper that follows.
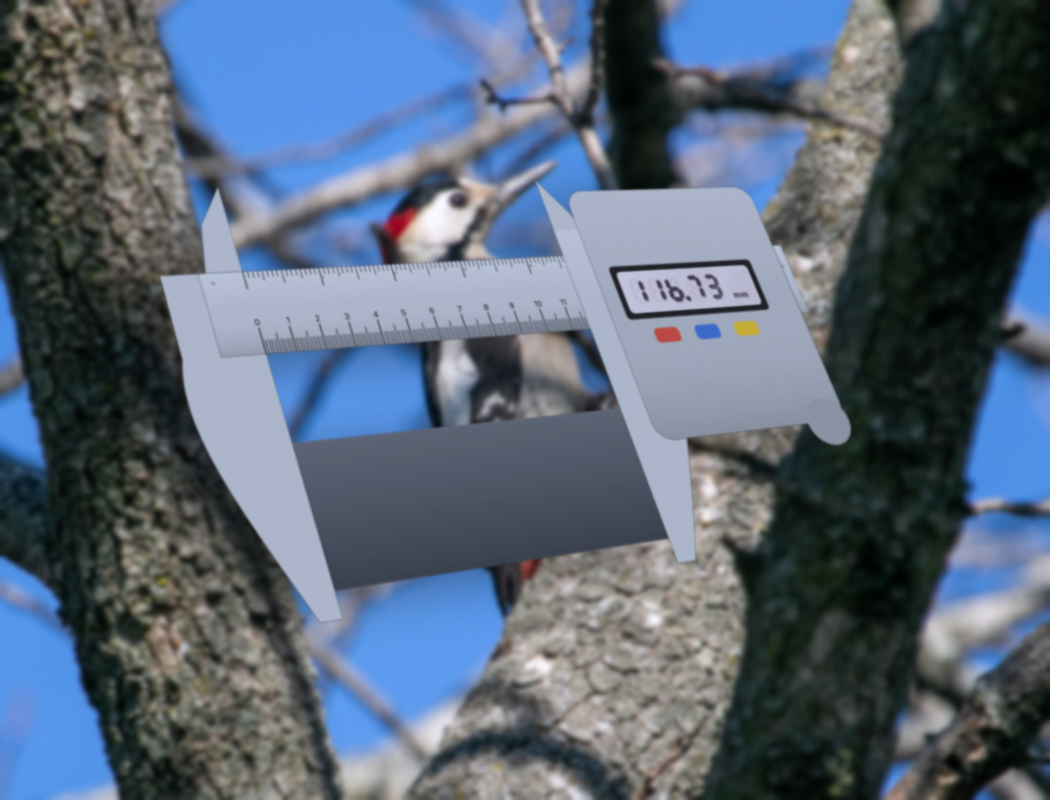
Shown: 116.73 mm
